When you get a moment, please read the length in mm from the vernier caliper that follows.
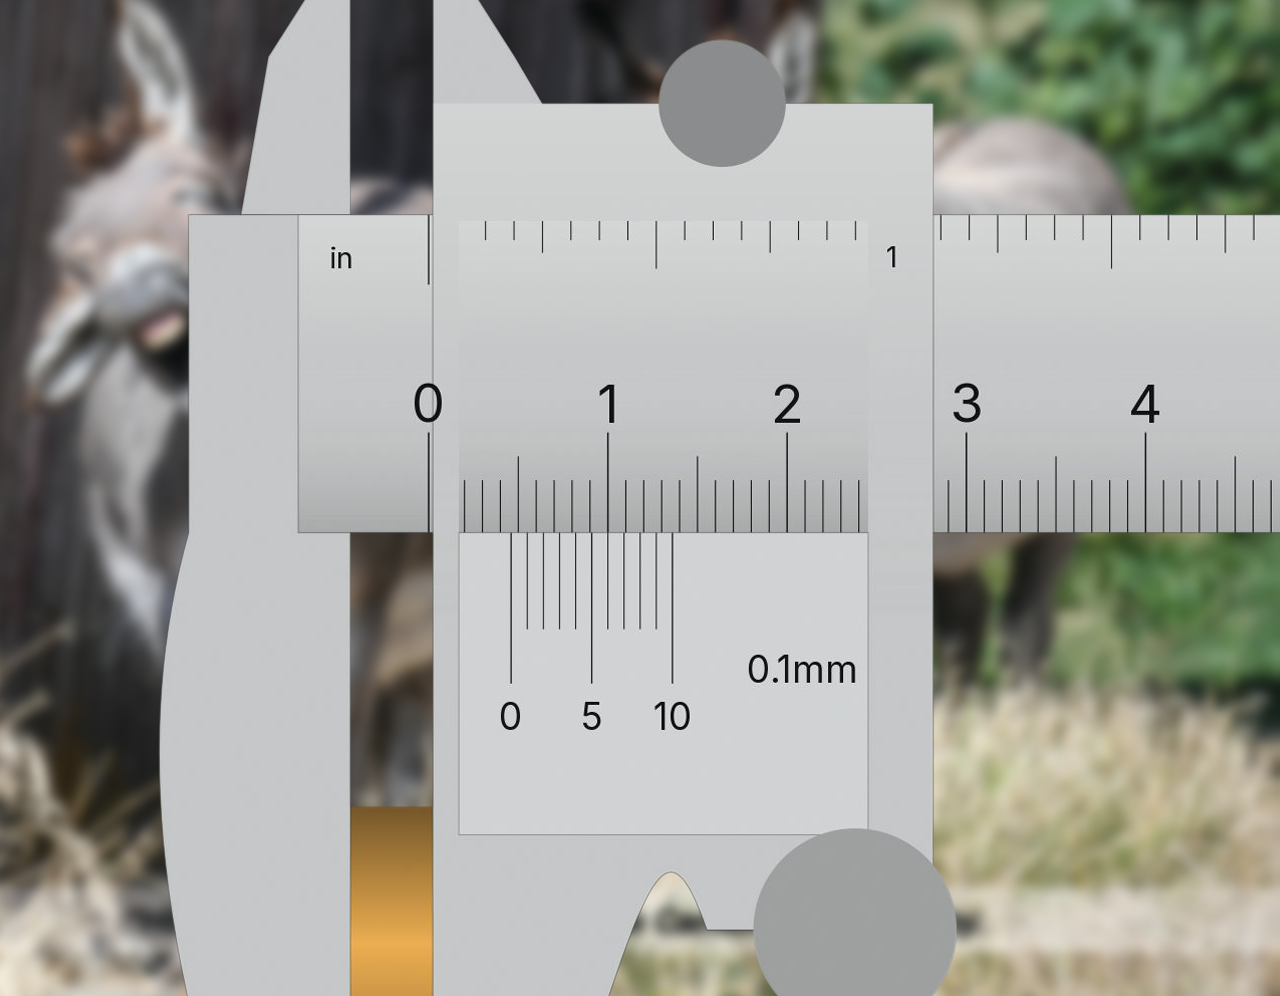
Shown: 4.6 mm
